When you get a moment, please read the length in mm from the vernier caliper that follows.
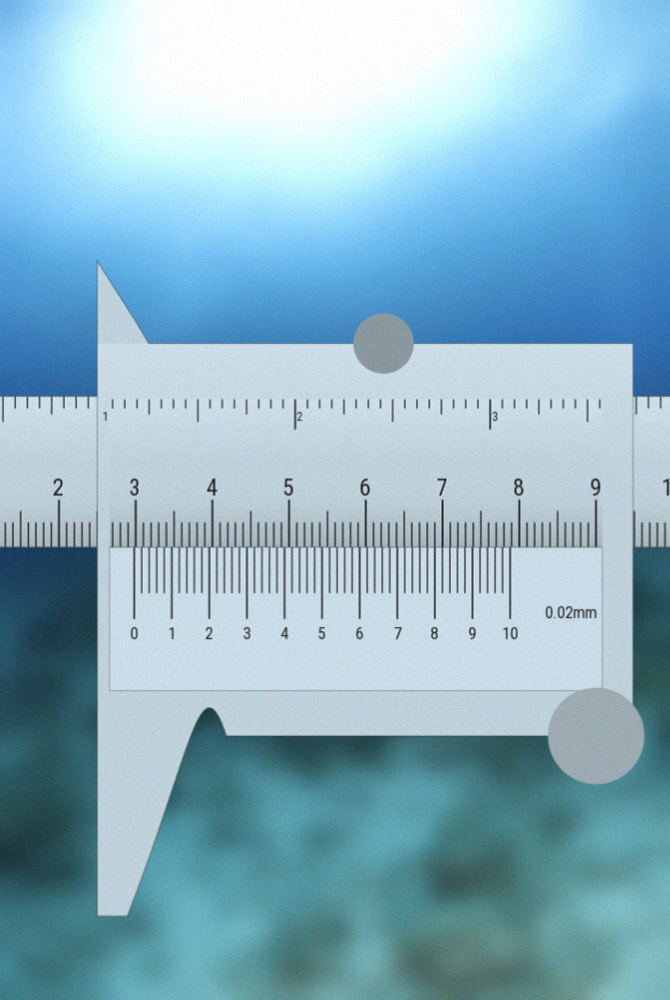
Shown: 29.8 mm
